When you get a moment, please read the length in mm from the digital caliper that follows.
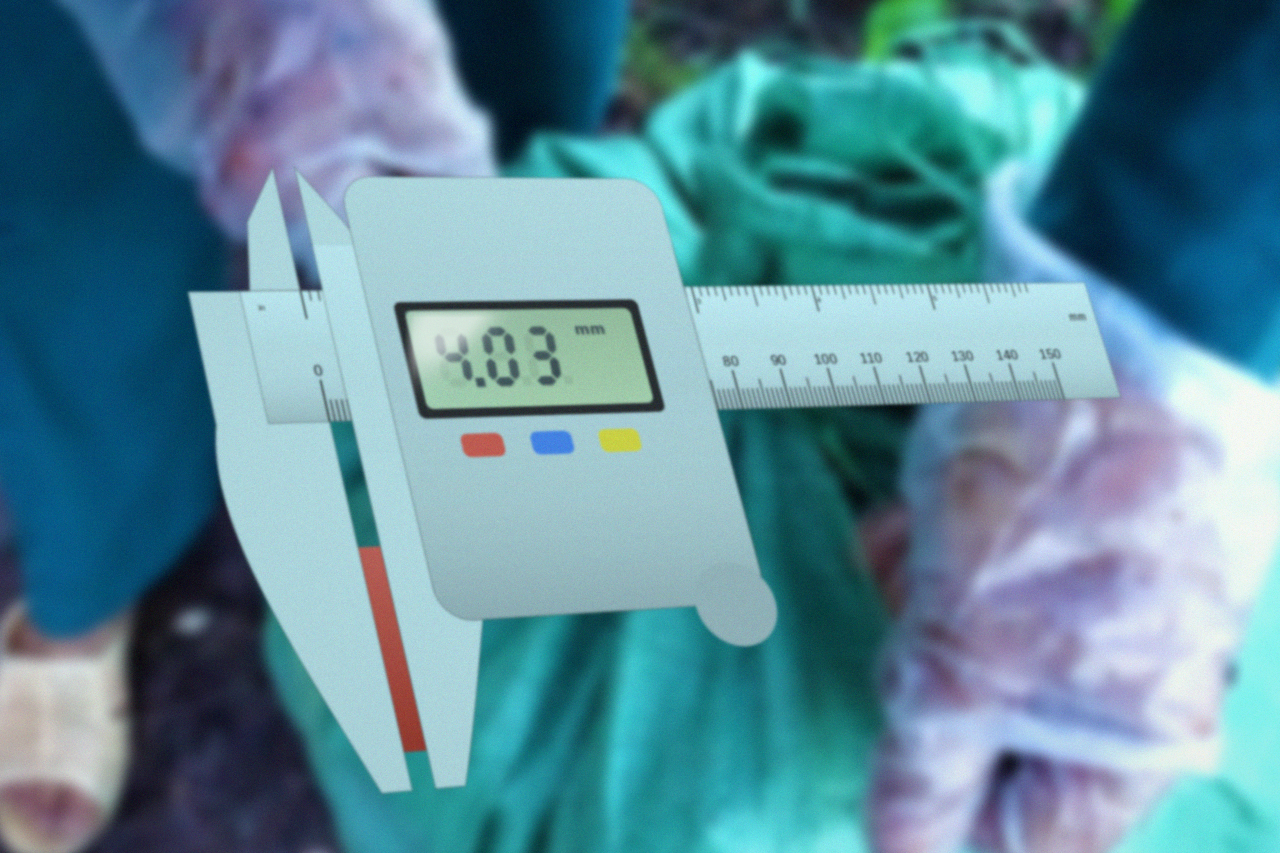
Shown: 4.03 mm
